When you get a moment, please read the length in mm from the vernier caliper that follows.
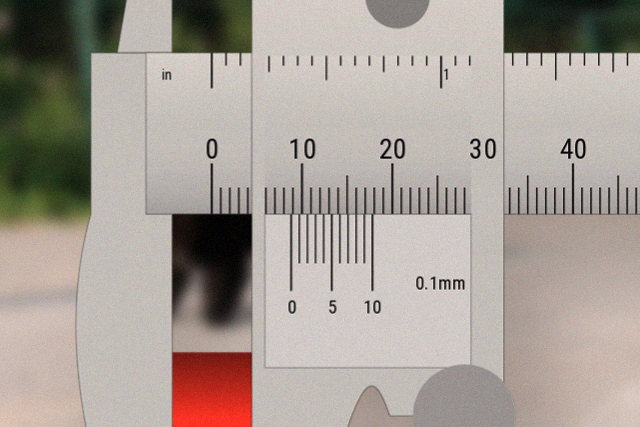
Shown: 8.8 mm
